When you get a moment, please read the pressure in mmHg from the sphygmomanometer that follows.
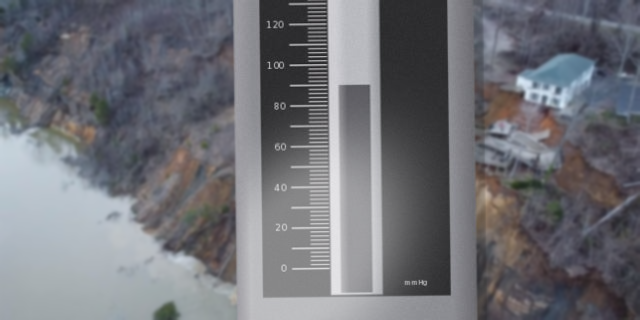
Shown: 90 mmHg
